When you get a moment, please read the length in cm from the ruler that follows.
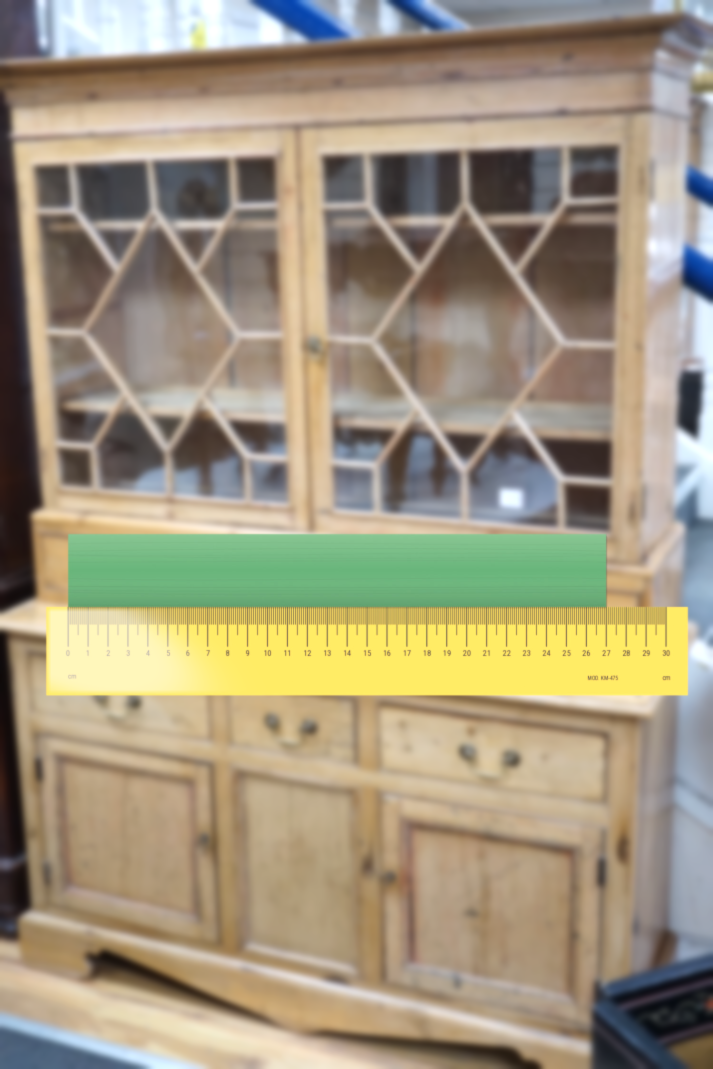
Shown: 27 cm
